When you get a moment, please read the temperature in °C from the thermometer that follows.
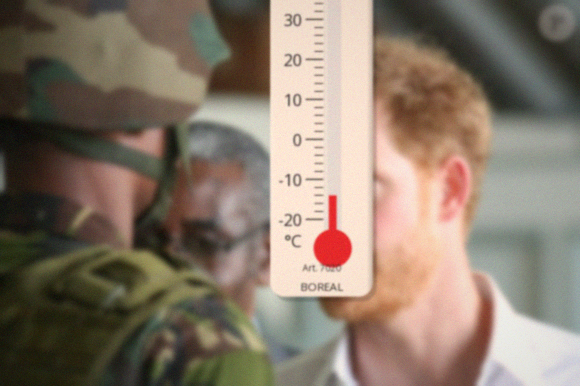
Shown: -14 °C
